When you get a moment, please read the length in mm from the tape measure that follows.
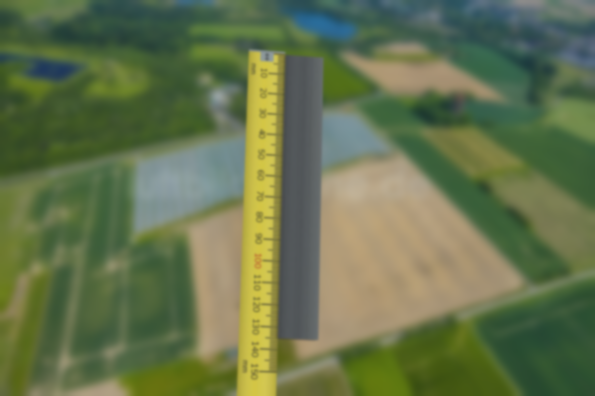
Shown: 135 mm
